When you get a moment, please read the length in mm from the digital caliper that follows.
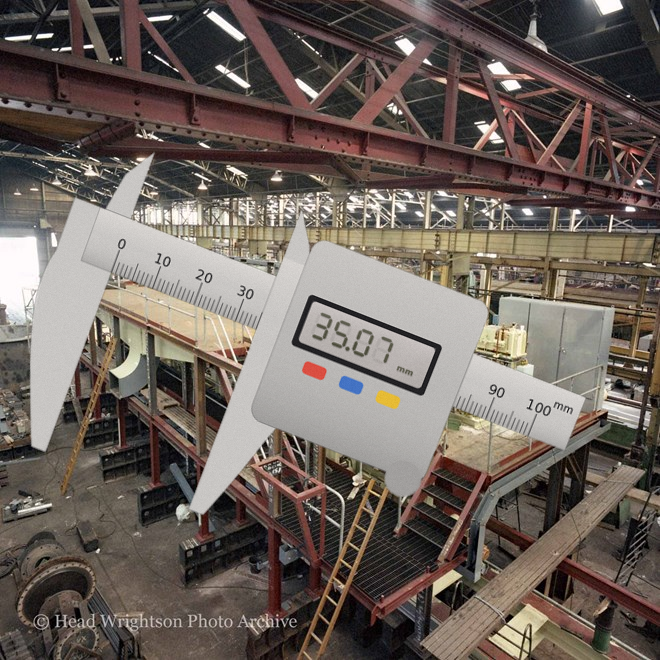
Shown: 35.07 mm
